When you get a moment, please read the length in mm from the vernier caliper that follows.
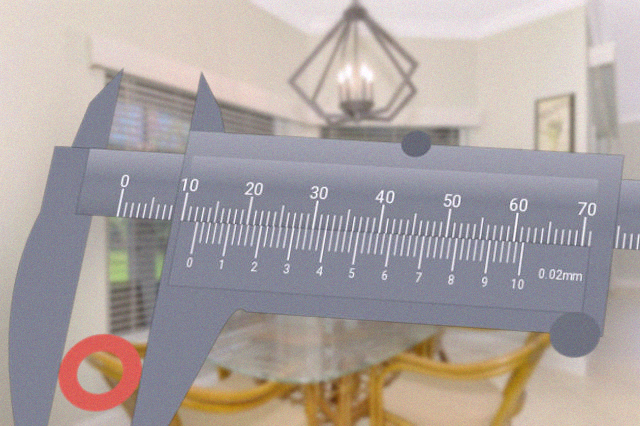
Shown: 12.4 mm
